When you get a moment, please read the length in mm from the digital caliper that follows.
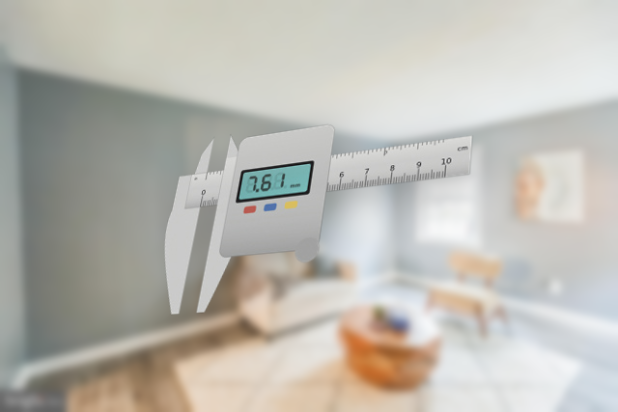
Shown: 7.61 mm
